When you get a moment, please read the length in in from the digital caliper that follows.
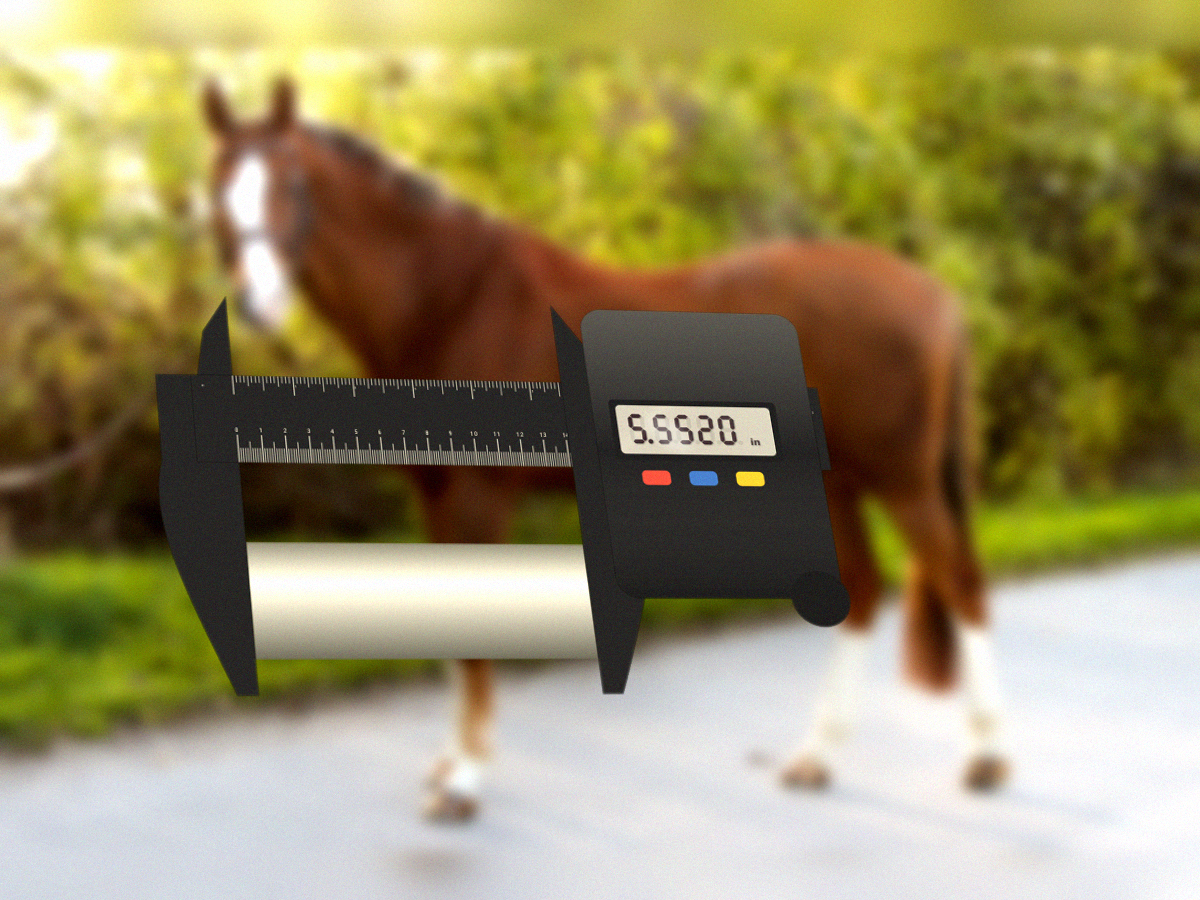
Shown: 5.5520 in
